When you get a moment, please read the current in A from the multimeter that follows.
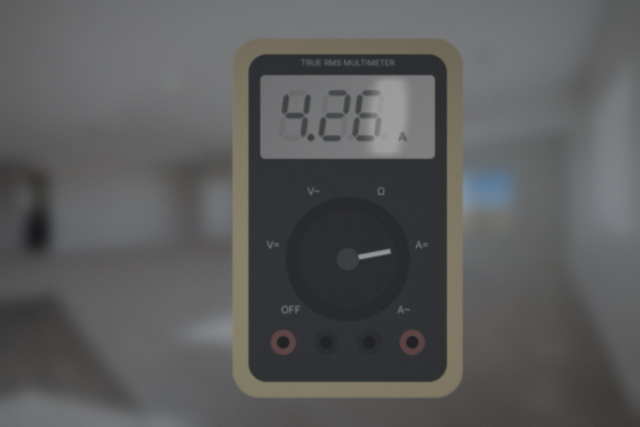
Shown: 4.26 A
